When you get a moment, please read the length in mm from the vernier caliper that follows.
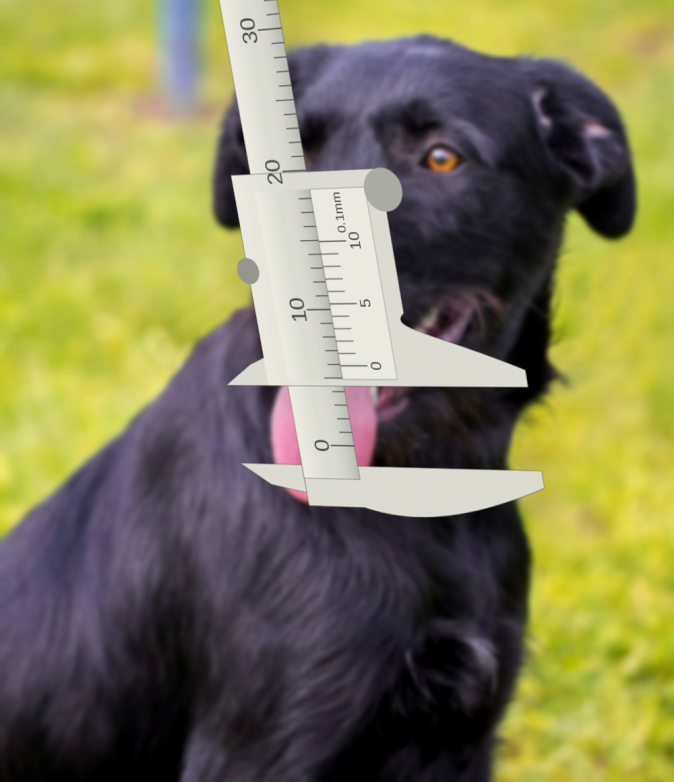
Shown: 5.9 mm
